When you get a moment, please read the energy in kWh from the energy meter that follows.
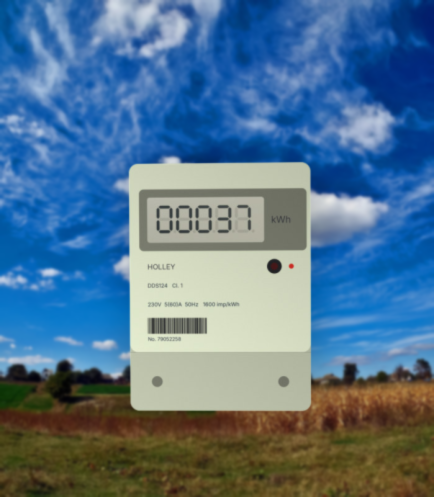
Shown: 37 kWh
